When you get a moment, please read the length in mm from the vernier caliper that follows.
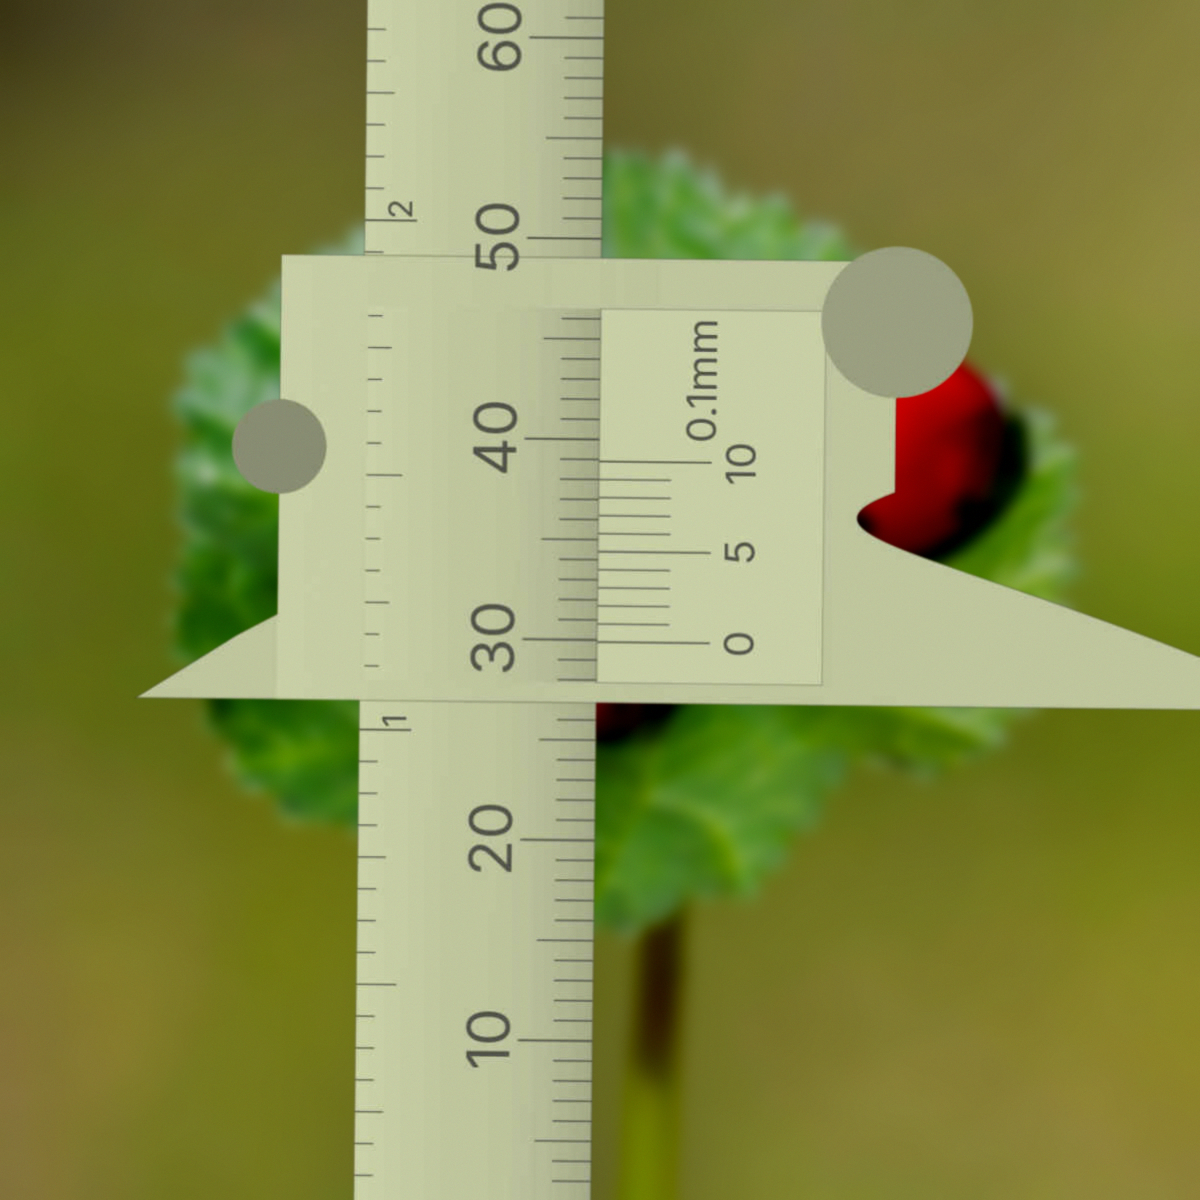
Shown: 29.9 mm
